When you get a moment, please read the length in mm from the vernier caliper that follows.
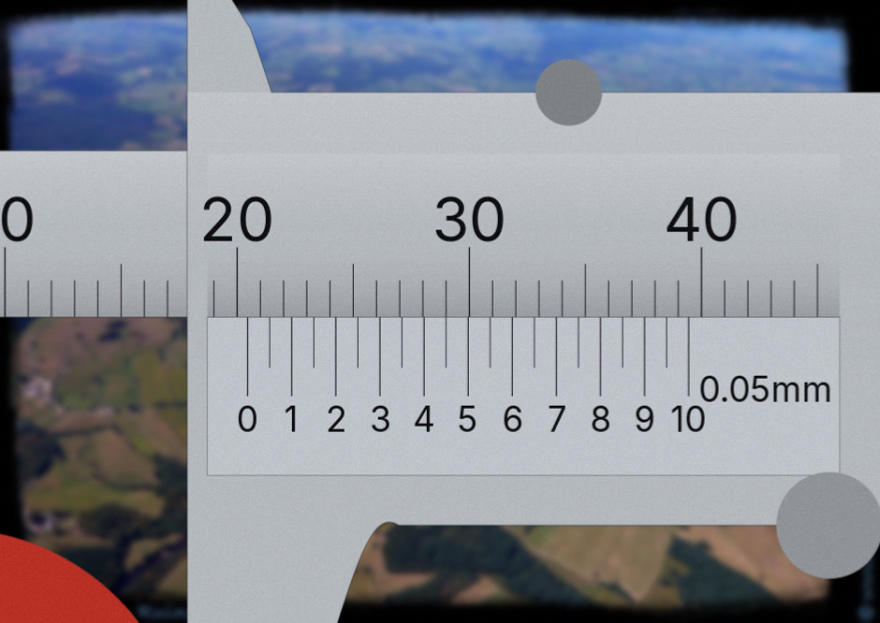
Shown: 20.45 mm
